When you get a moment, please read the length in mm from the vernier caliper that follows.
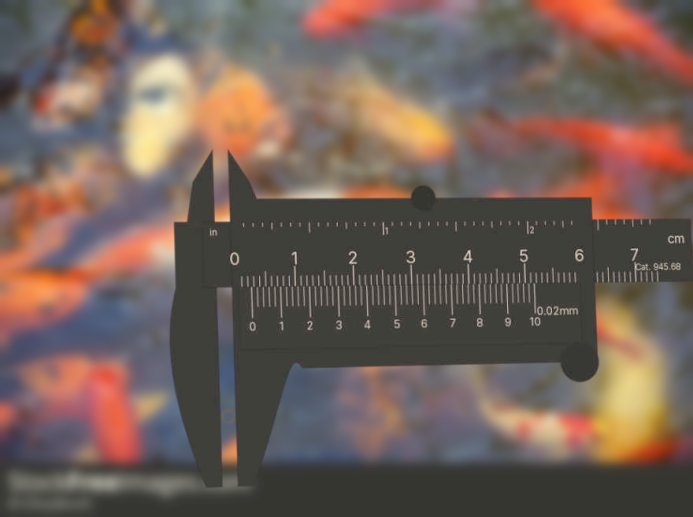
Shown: 2.6 mm
